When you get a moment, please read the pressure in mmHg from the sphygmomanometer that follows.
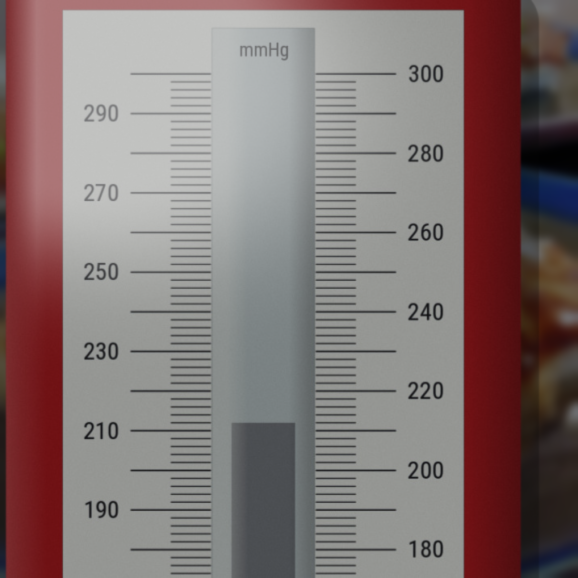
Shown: 212 mmHg
